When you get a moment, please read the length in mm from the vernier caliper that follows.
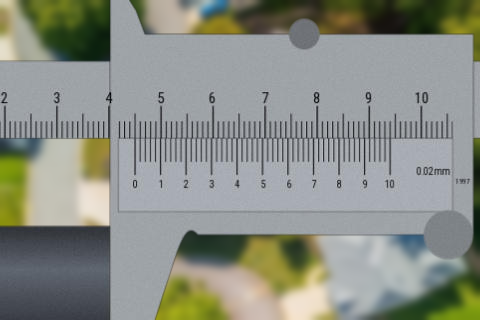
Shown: 45.0 mm
